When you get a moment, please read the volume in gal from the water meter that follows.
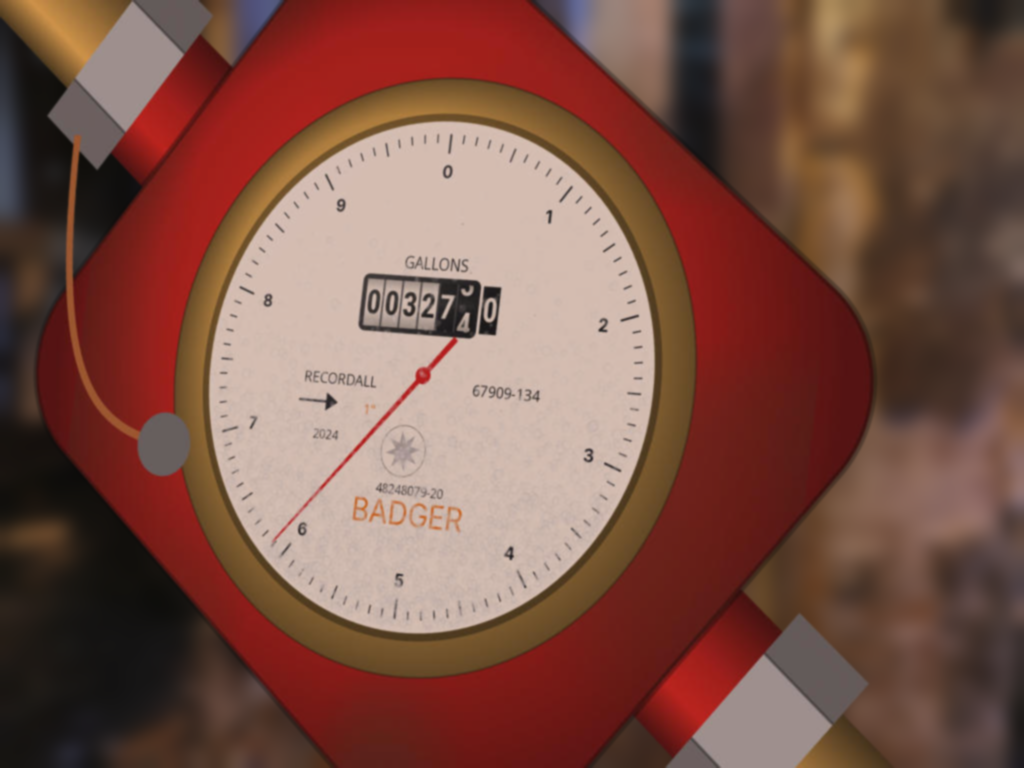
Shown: 32736.1 gal
